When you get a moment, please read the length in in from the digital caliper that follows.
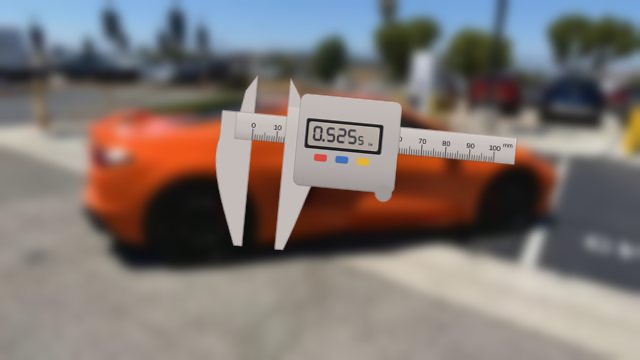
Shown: 0.5255 in
